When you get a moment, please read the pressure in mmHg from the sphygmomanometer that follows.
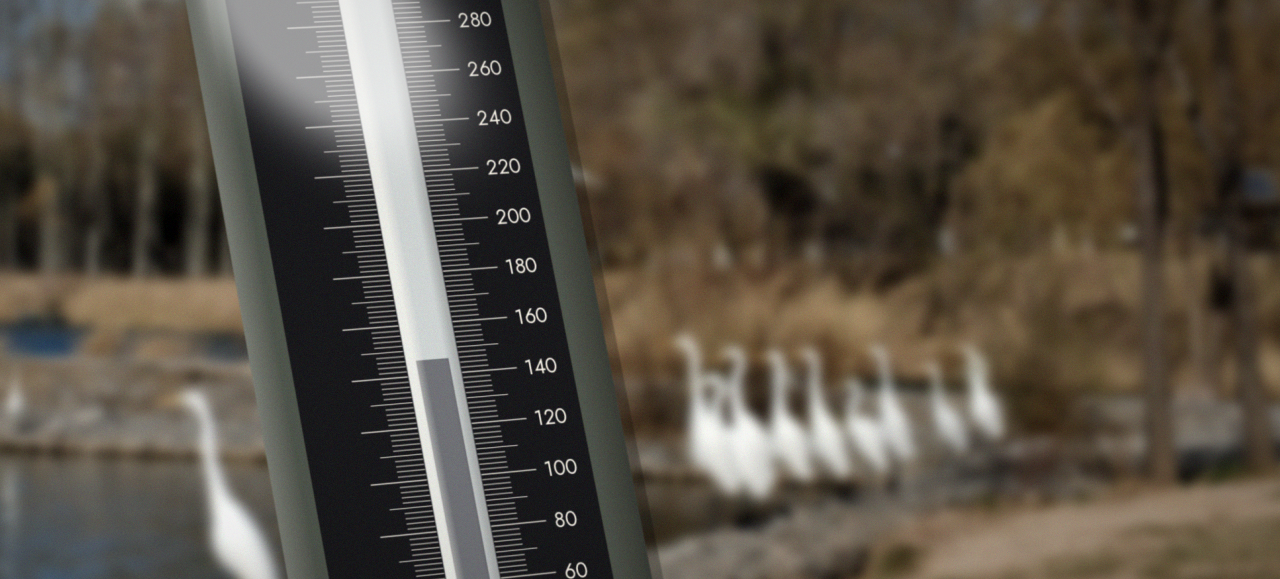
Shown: 146 mmHg
